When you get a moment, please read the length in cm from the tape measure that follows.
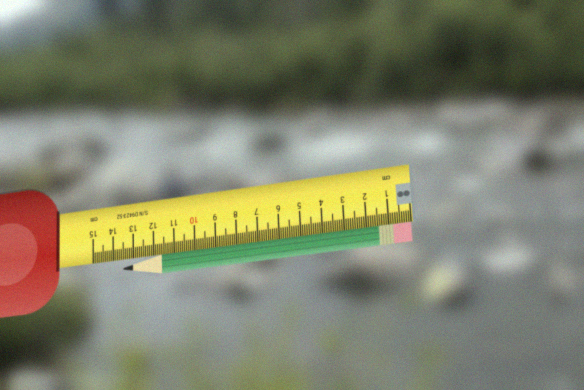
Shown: 13.5 cm
